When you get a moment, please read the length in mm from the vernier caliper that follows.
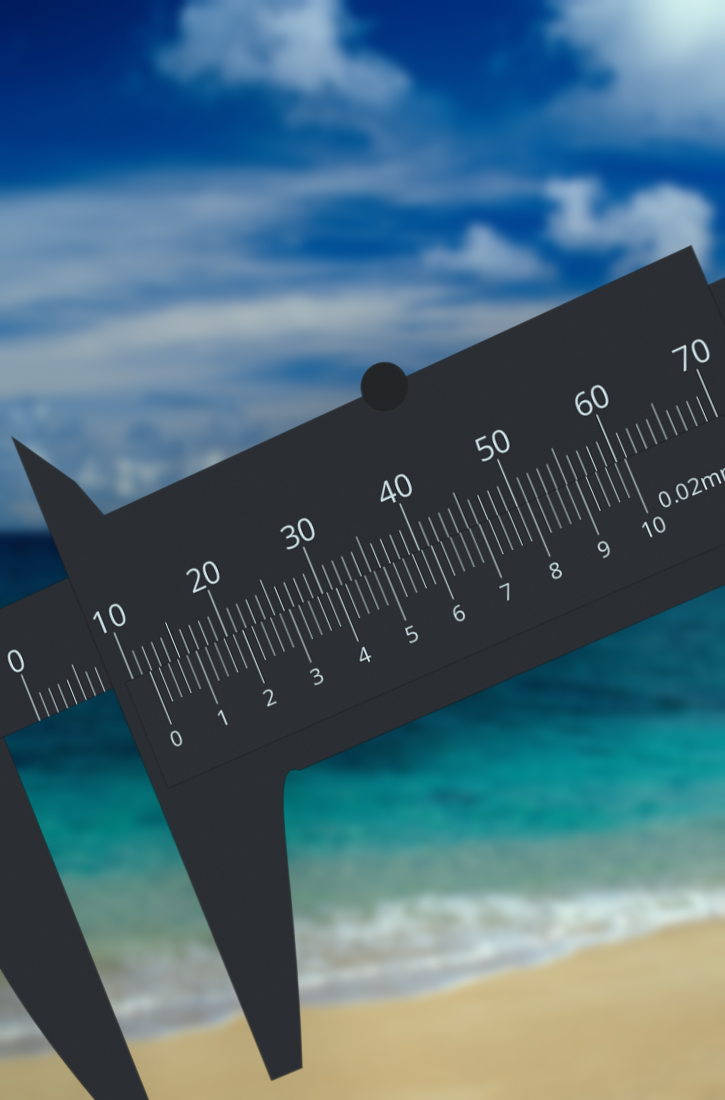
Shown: 11.8 mm
